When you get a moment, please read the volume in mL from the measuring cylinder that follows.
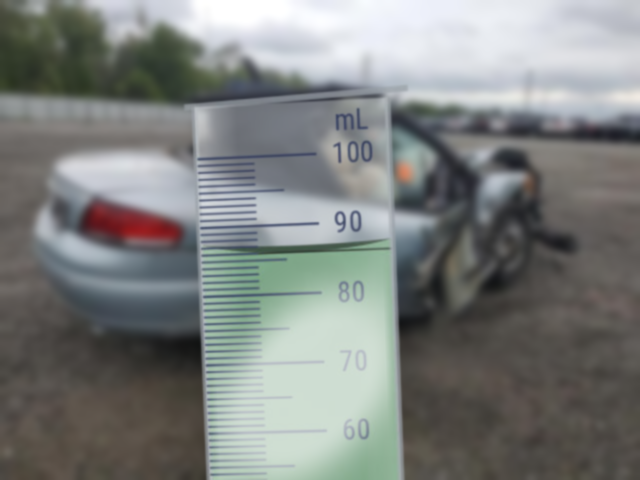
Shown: 86 mL
